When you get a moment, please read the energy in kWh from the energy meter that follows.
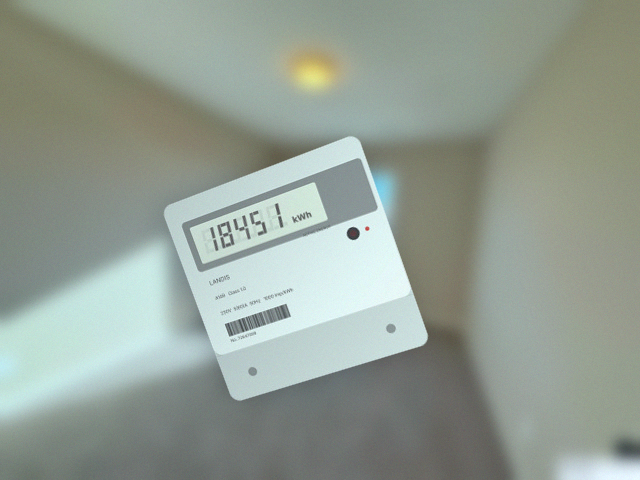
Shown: 18451 kWh
